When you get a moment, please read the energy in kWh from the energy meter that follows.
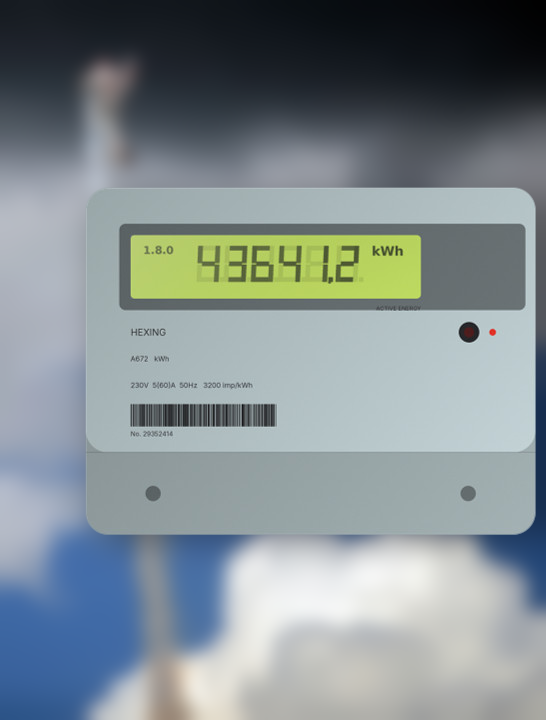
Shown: 43641.2 kWh
